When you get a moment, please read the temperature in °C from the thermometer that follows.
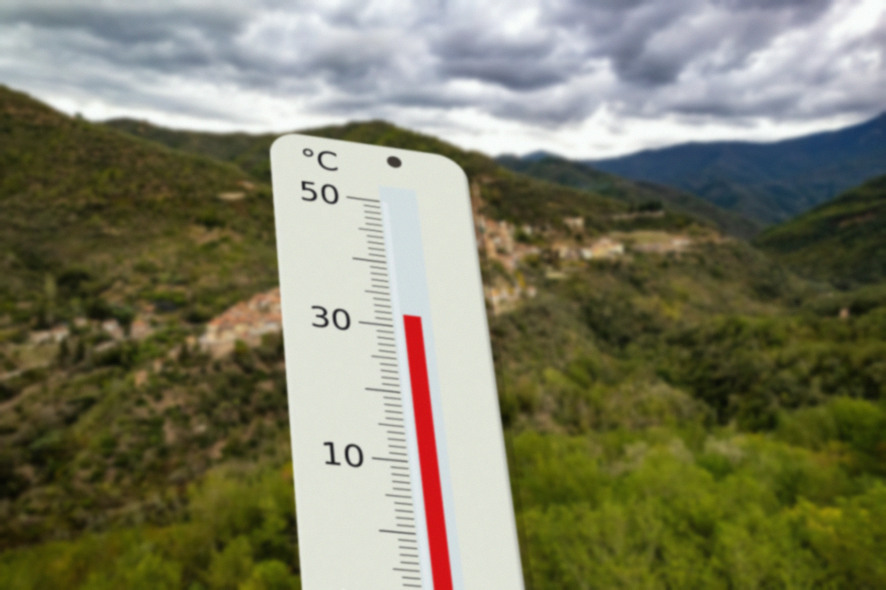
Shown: 32 °C
